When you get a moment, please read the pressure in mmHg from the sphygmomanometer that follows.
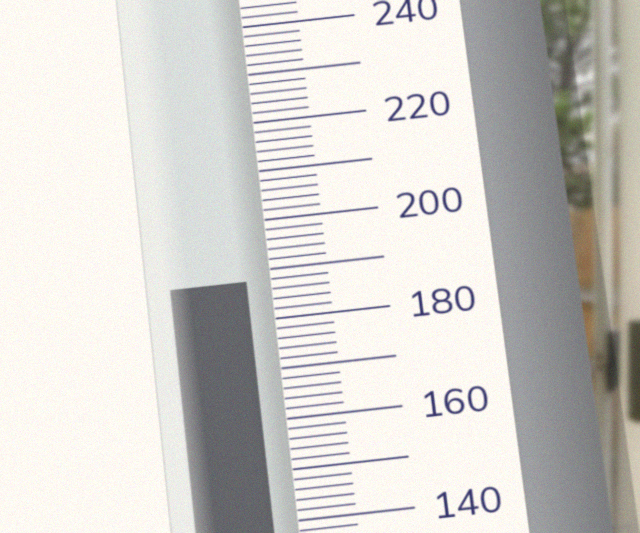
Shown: 188 mmHg
